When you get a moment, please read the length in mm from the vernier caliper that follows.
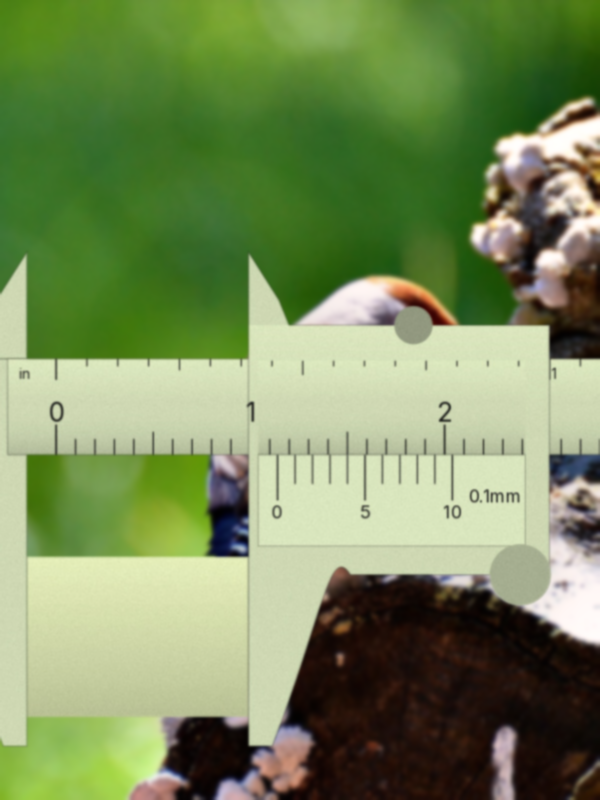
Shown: 11.4 mm
